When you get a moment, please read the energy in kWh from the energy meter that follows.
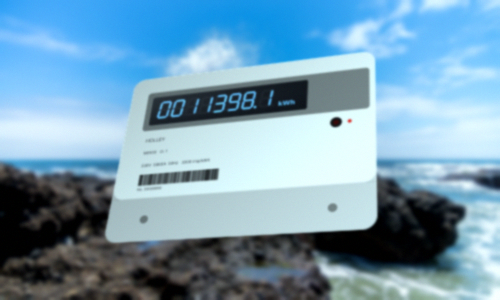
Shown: 11398.1 kWh
